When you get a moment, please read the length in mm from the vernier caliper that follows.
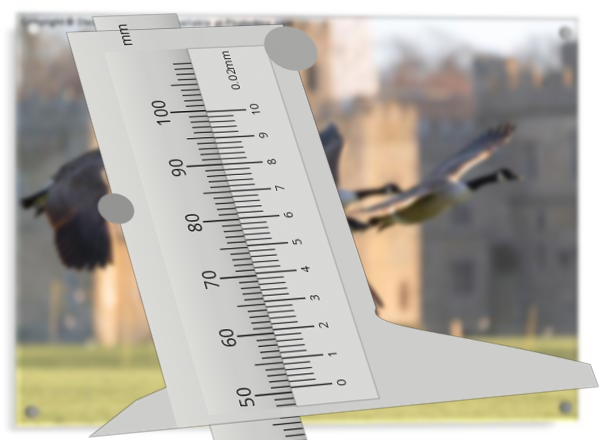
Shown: 50.8 mm
